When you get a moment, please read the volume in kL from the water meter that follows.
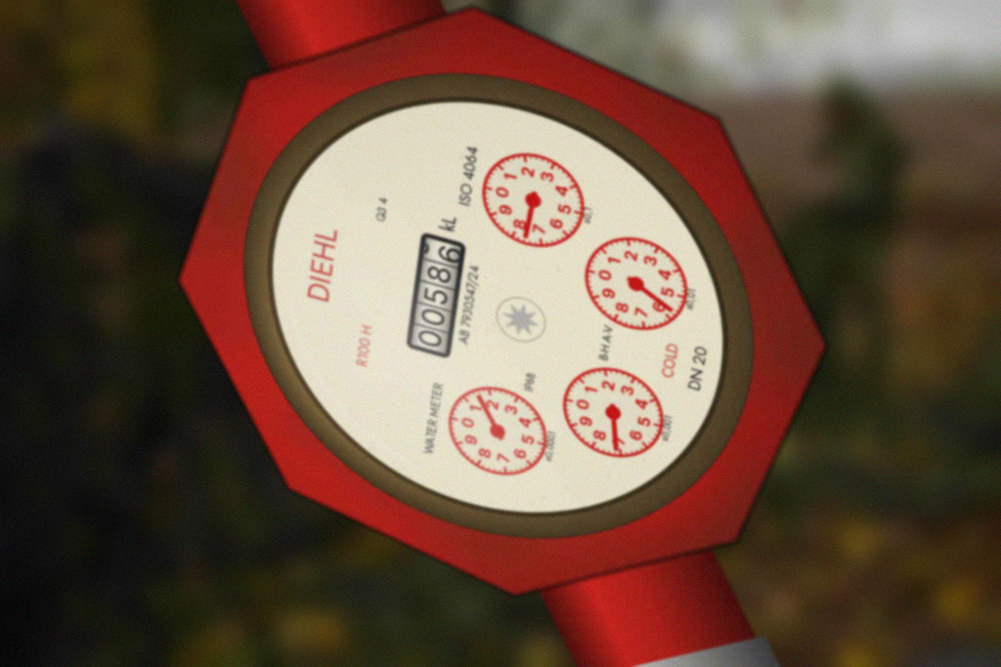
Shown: 585.7571 kL
